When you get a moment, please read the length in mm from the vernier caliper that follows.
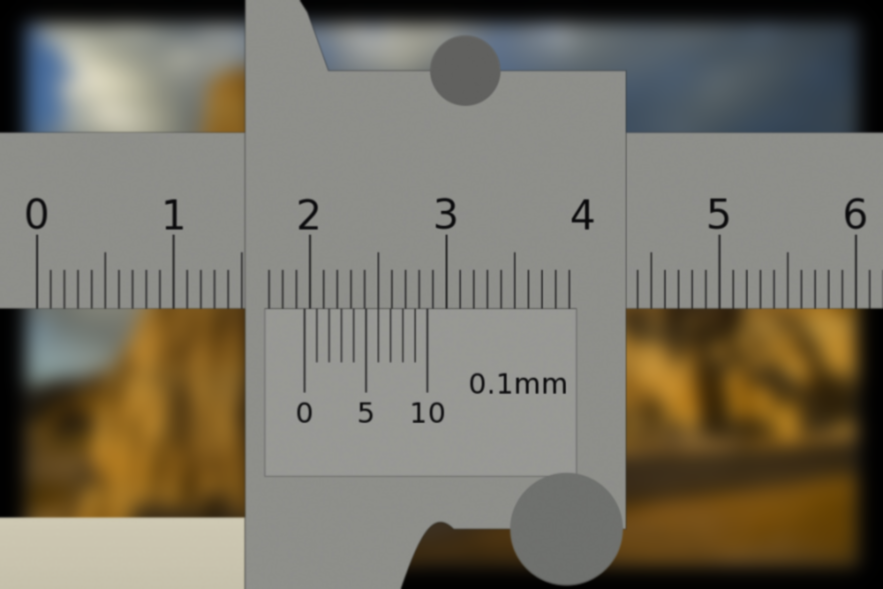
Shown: 19.6 mm
